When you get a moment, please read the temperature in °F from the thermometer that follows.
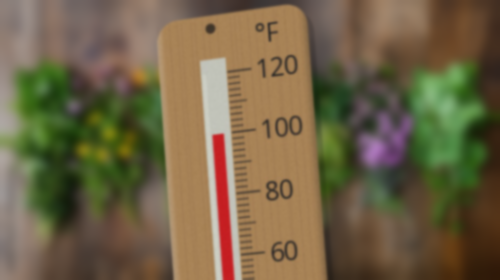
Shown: 100 °F
